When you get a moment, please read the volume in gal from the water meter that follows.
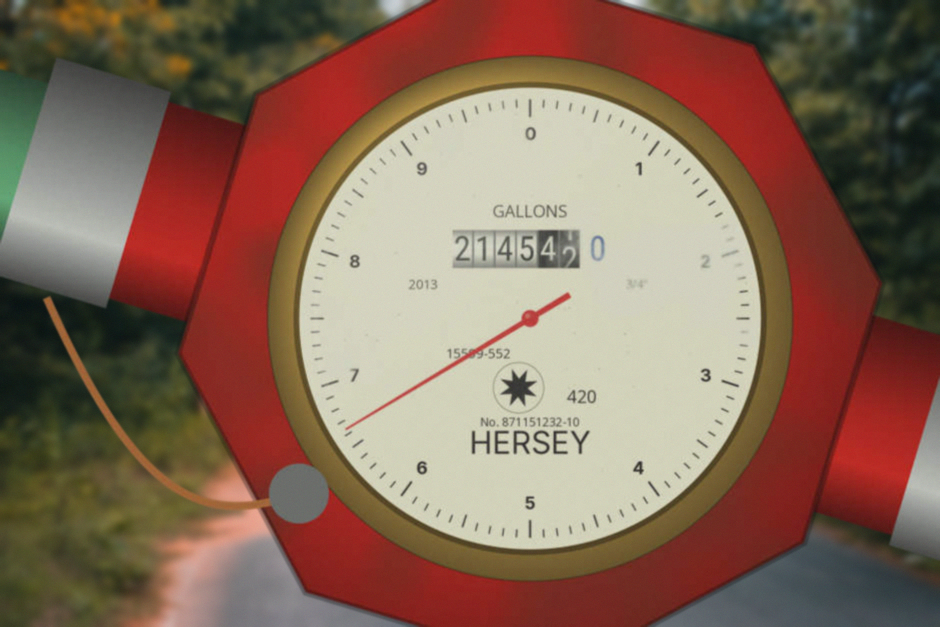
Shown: 2145416.6 gal
